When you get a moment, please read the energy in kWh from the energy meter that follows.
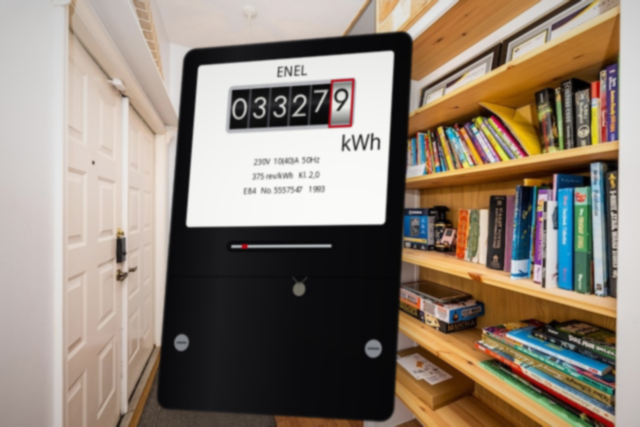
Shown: 3327.9 kWh
